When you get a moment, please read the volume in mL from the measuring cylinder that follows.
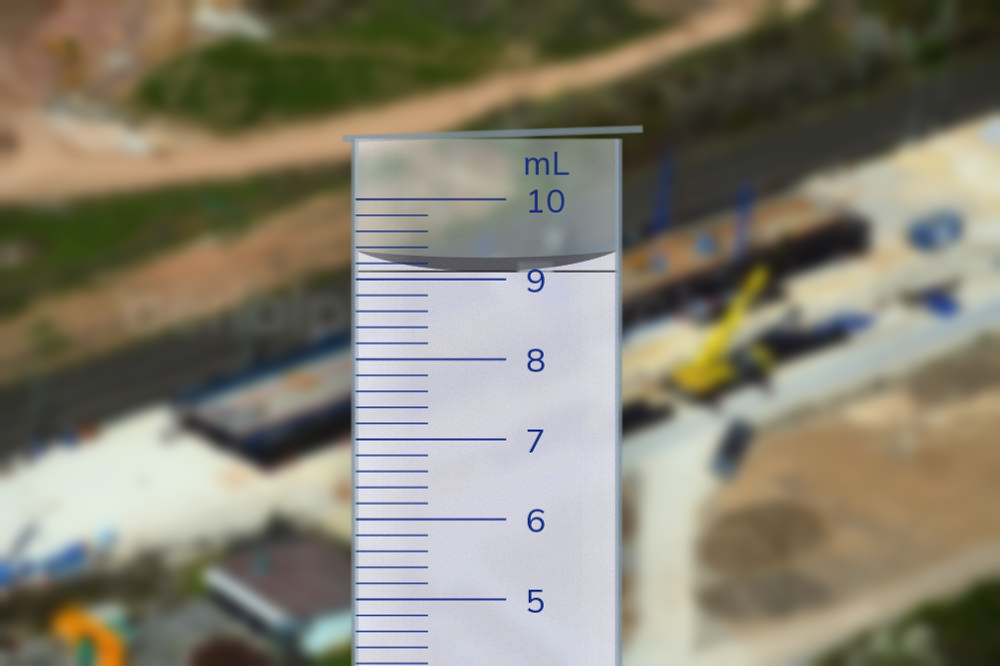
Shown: 9.1 mL
